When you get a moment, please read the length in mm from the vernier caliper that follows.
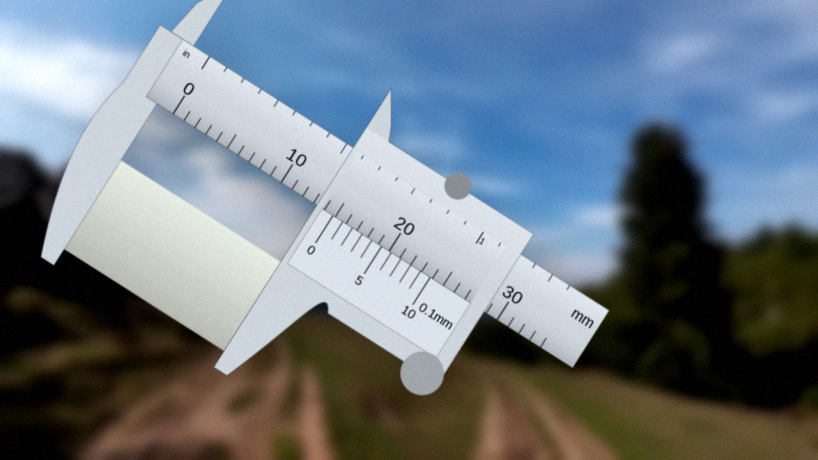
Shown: 14.8 mm
